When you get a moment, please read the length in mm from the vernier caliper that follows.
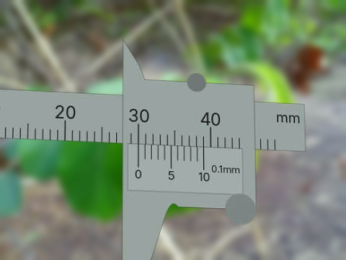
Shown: 30.0 mm
